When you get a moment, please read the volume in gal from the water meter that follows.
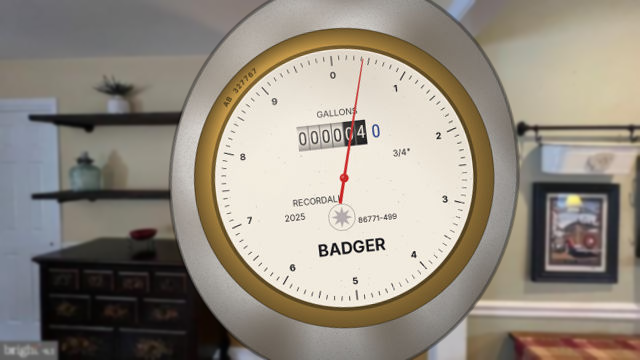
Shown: 40.4 gal
